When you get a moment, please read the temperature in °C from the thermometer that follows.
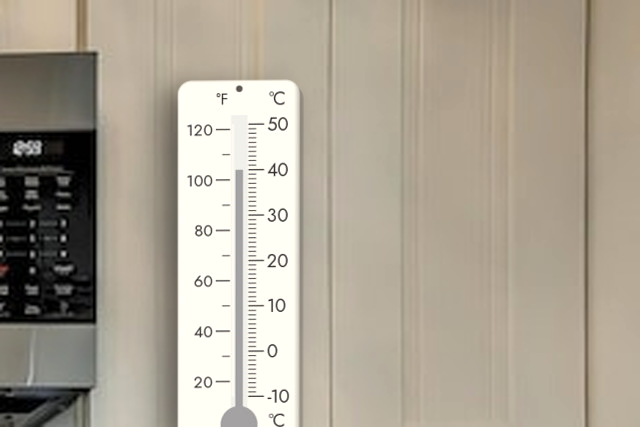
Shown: 40 °C
